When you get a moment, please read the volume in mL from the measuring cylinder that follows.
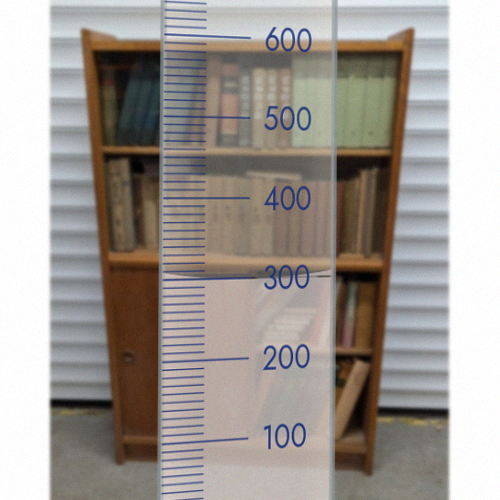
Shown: 300 mL
